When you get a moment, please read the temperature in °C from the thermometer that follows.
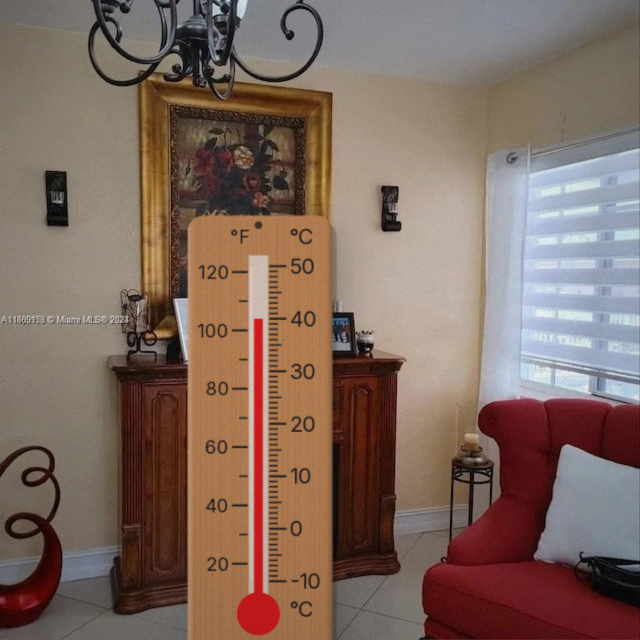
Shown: 40 °C
